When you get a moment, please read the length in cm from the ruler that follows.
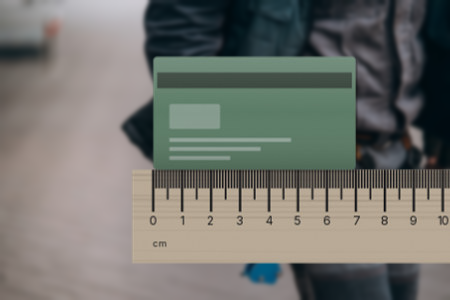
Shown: 7 cm
